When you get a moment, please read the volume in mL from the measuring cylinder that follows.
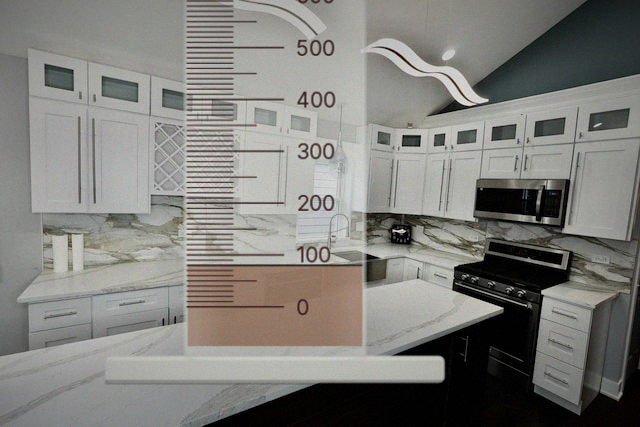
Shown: 80 mL
